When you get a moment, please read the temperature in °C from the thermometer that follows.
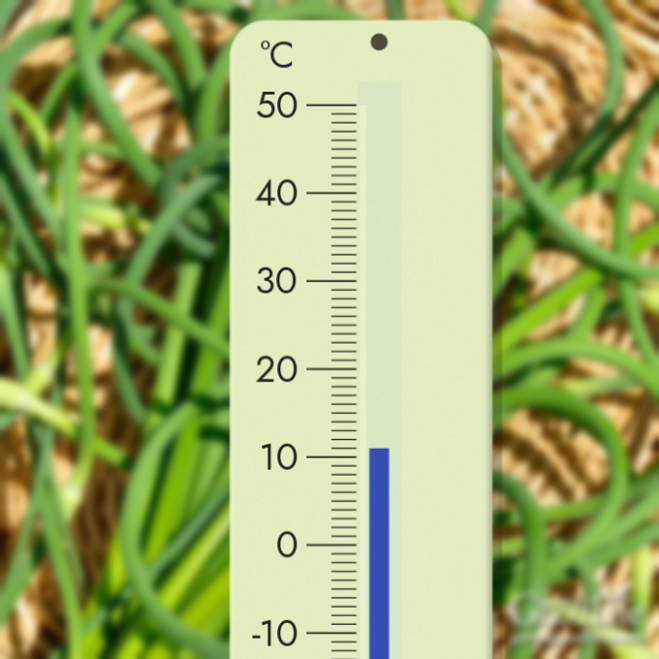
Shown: 11 °C
